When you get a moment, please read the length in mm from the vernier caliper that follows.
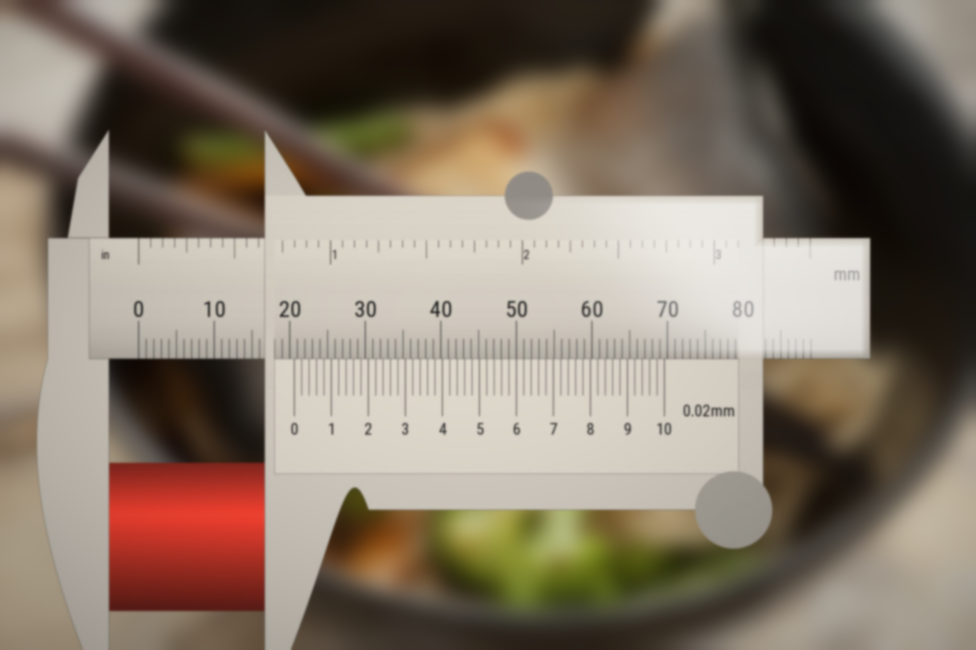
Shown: 20.6 mm
